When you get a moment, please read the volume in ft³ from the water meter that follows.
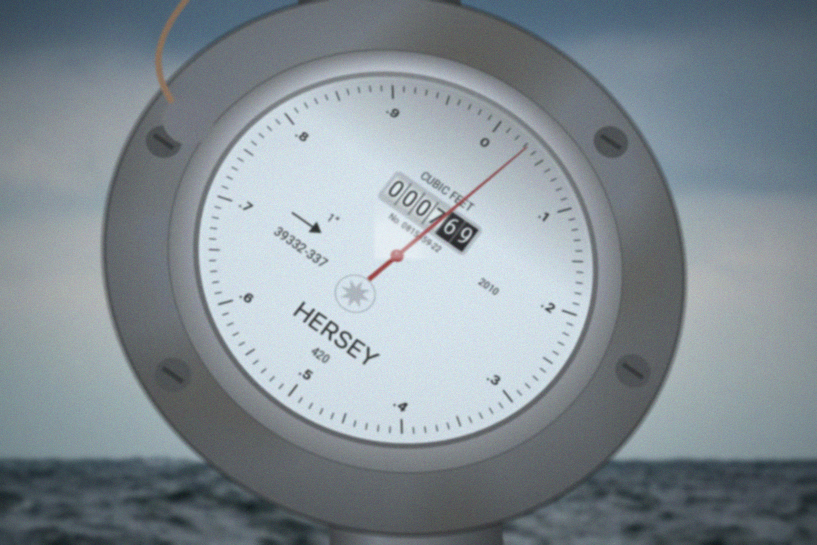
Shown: 769.03 ft³
